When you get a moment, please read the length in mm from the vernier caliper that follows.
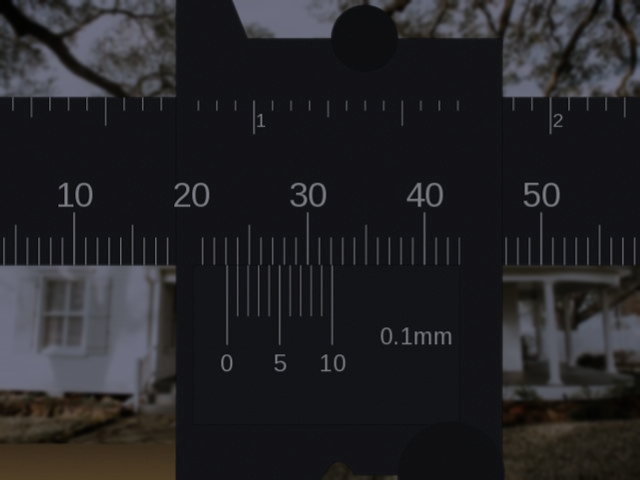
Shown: 23.1 mm
